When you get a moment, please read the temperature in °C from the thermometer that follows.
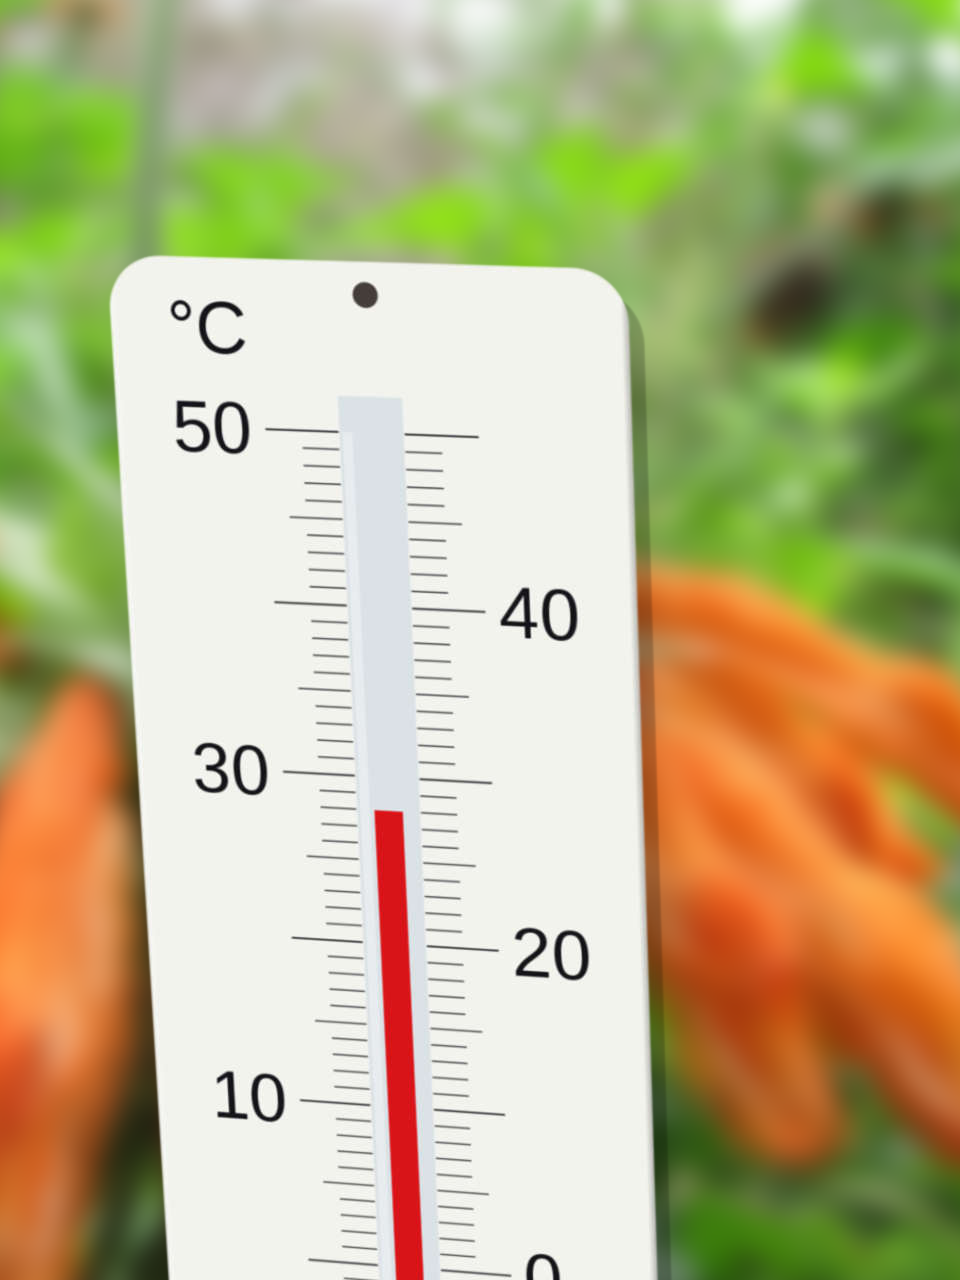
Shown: 28 °C
